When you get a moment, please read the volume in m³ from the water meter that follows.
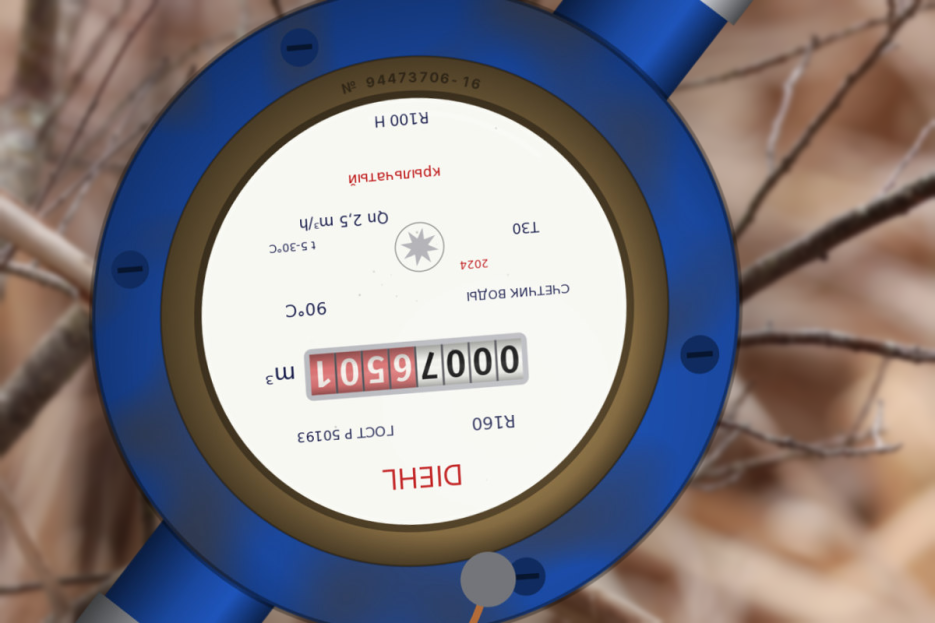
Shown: 7.6501 m³
